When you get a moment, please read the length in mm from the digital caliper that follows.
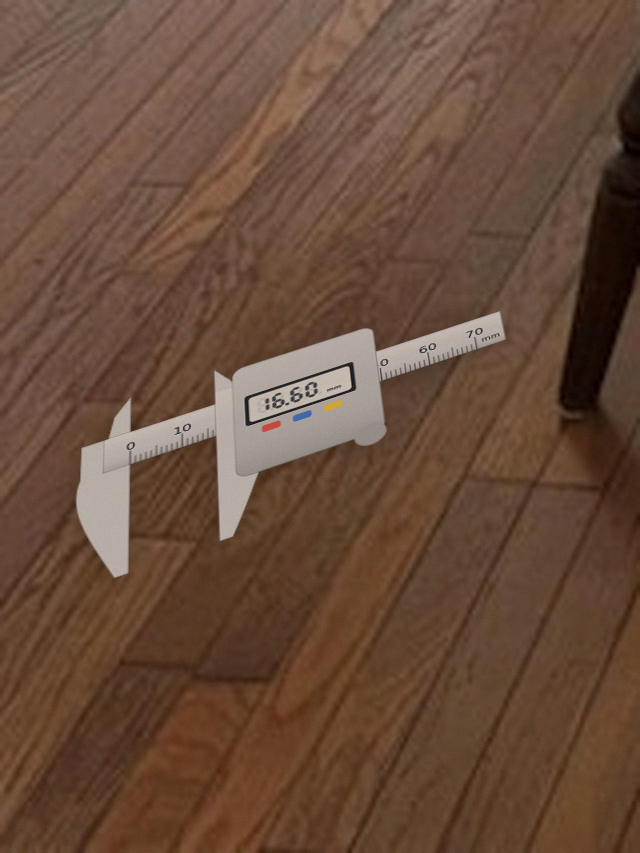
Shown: 16.60 mm
